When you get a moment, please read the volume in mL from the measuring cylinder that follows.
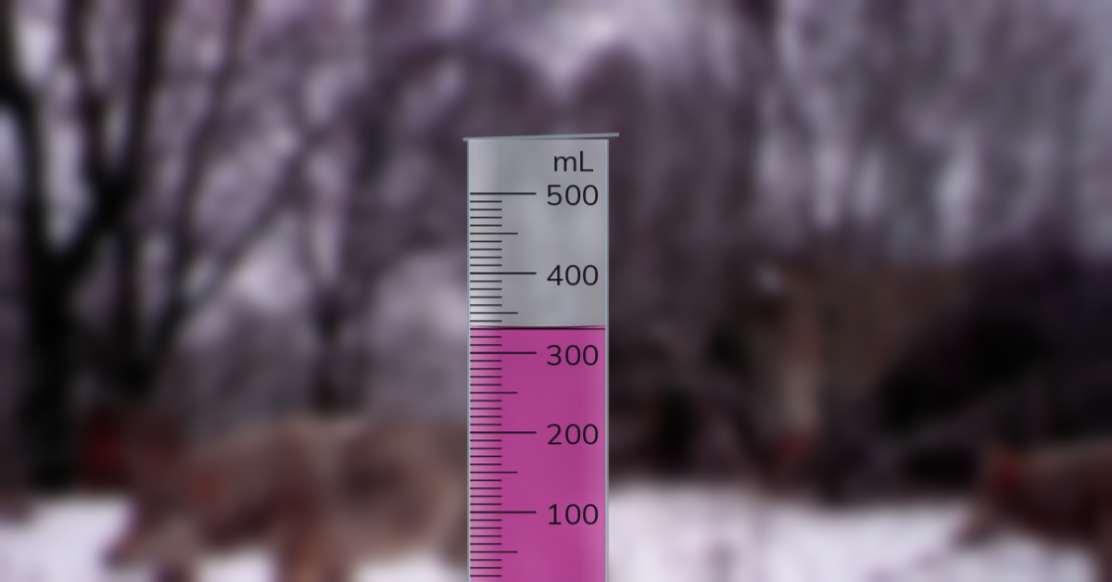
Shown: 330 mL
